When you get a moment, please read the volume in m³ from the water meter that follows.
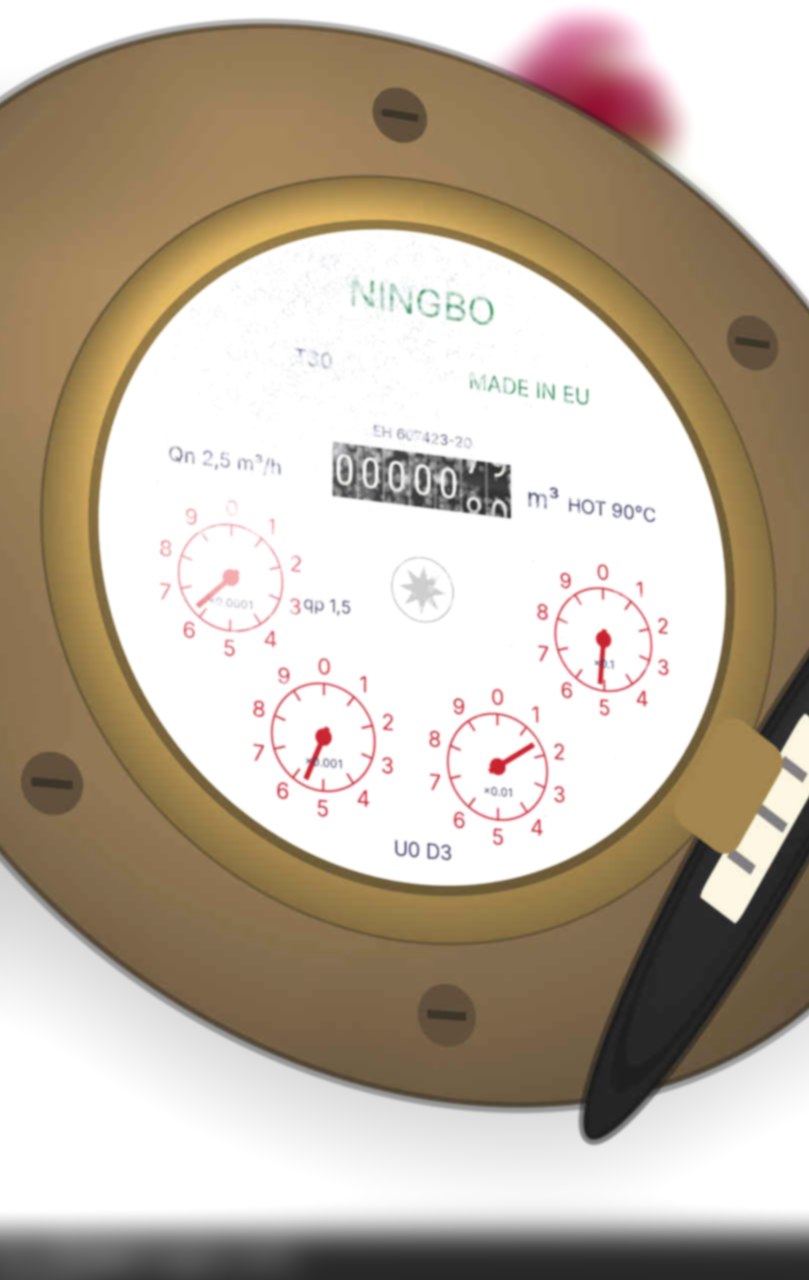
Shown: 79.5156 m³
